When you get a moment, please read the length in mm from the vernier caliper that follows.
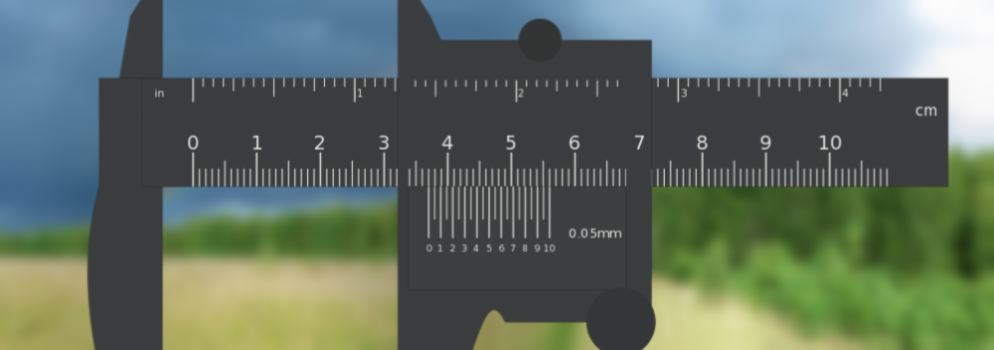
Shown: 37.0 mm
